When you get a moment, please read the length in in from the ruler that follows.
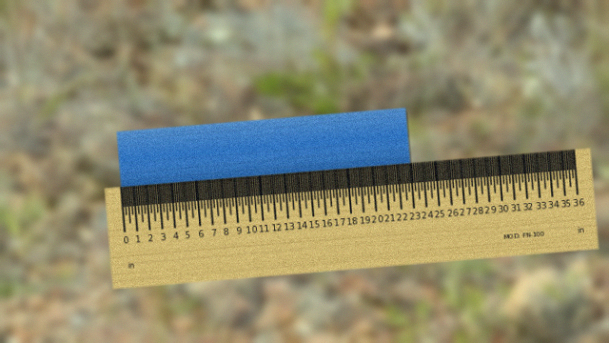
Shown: 23 in
